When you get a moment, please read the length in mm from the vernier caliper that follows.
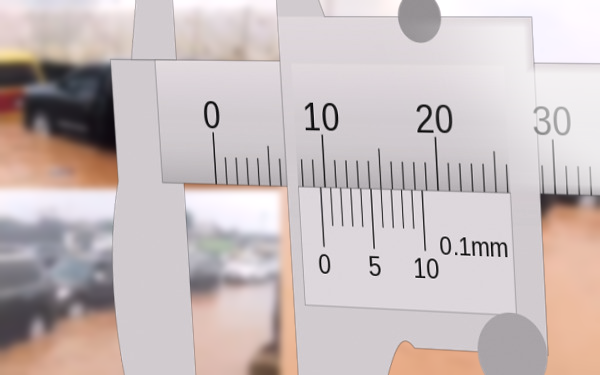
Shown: 9.6 mm
